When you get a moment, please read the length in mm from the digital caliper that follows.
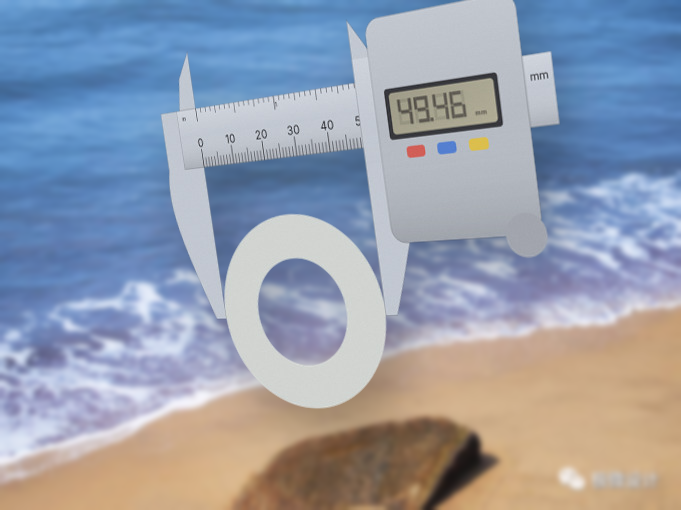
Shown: 49.46 mm
